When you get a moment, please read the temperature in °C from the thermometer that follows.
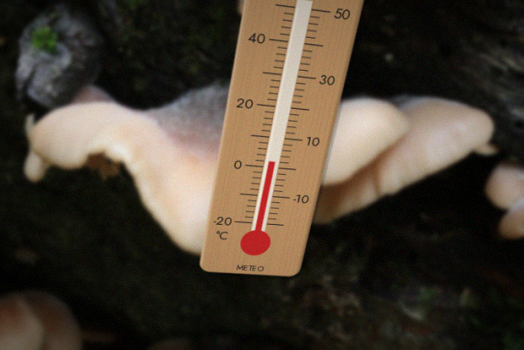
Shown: 2 °C
